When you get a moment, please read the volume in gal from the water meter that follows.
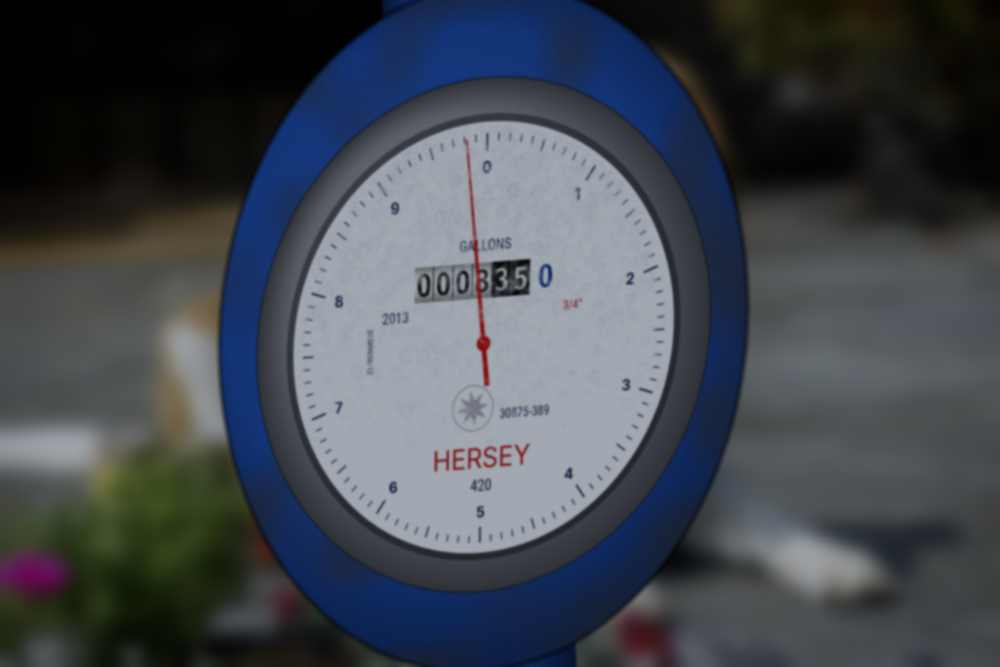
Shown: 8349.8 gal
